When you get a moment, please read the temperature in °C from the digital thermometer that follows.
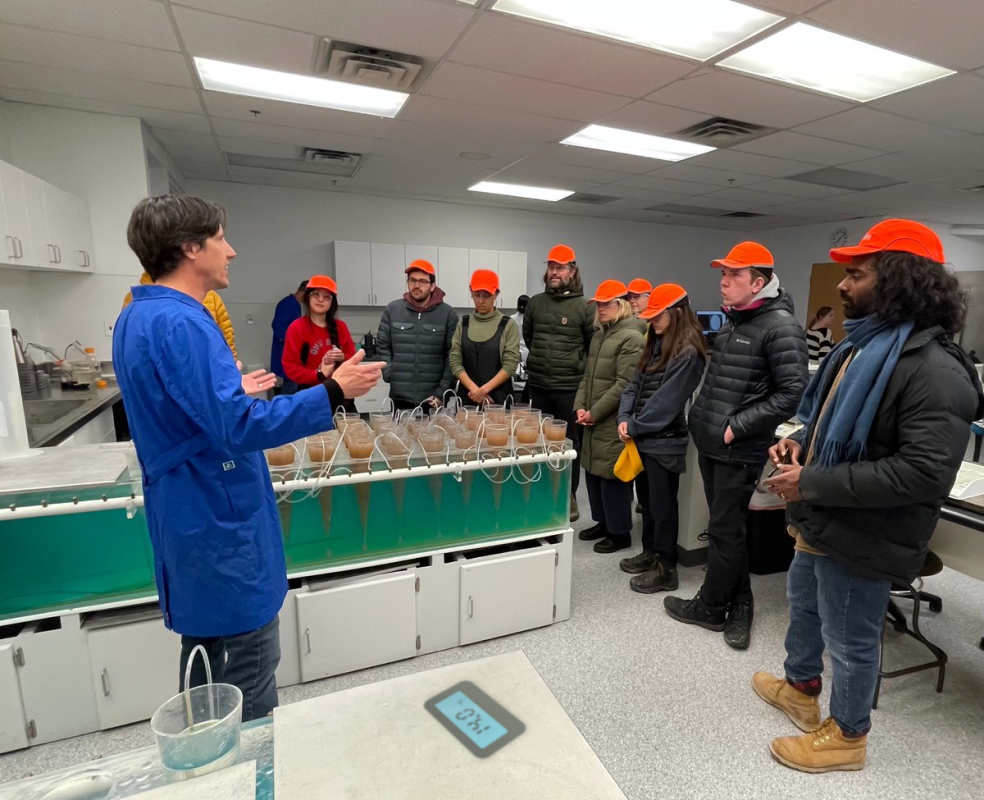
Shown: 14.0 °C
